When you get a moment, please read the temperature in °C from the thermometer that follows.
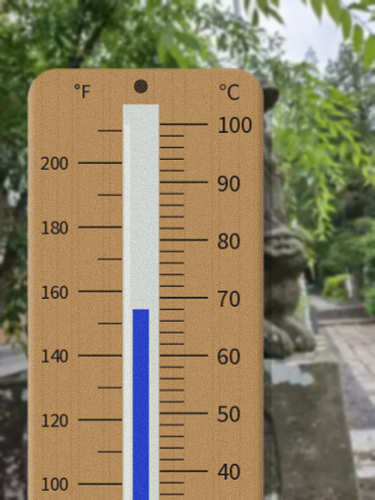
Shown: 68 °C
